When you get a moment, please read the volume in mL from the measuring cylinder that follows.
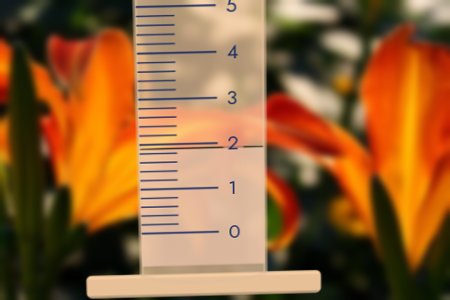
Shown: 1.9 mL
